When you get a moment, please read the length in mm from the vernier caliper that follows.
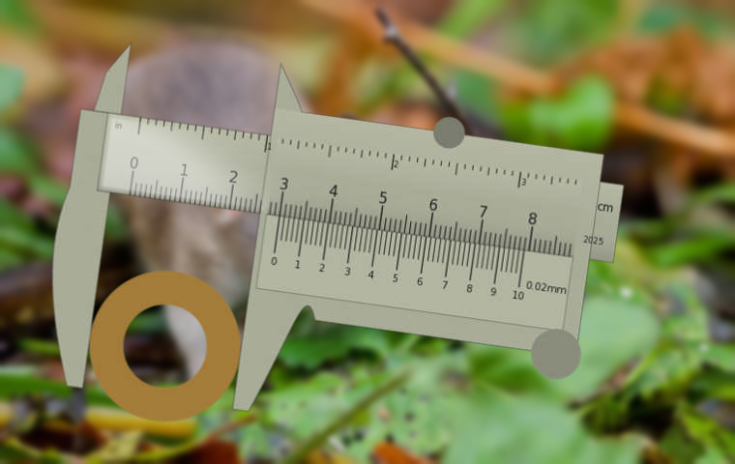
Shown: 30.0 mm
